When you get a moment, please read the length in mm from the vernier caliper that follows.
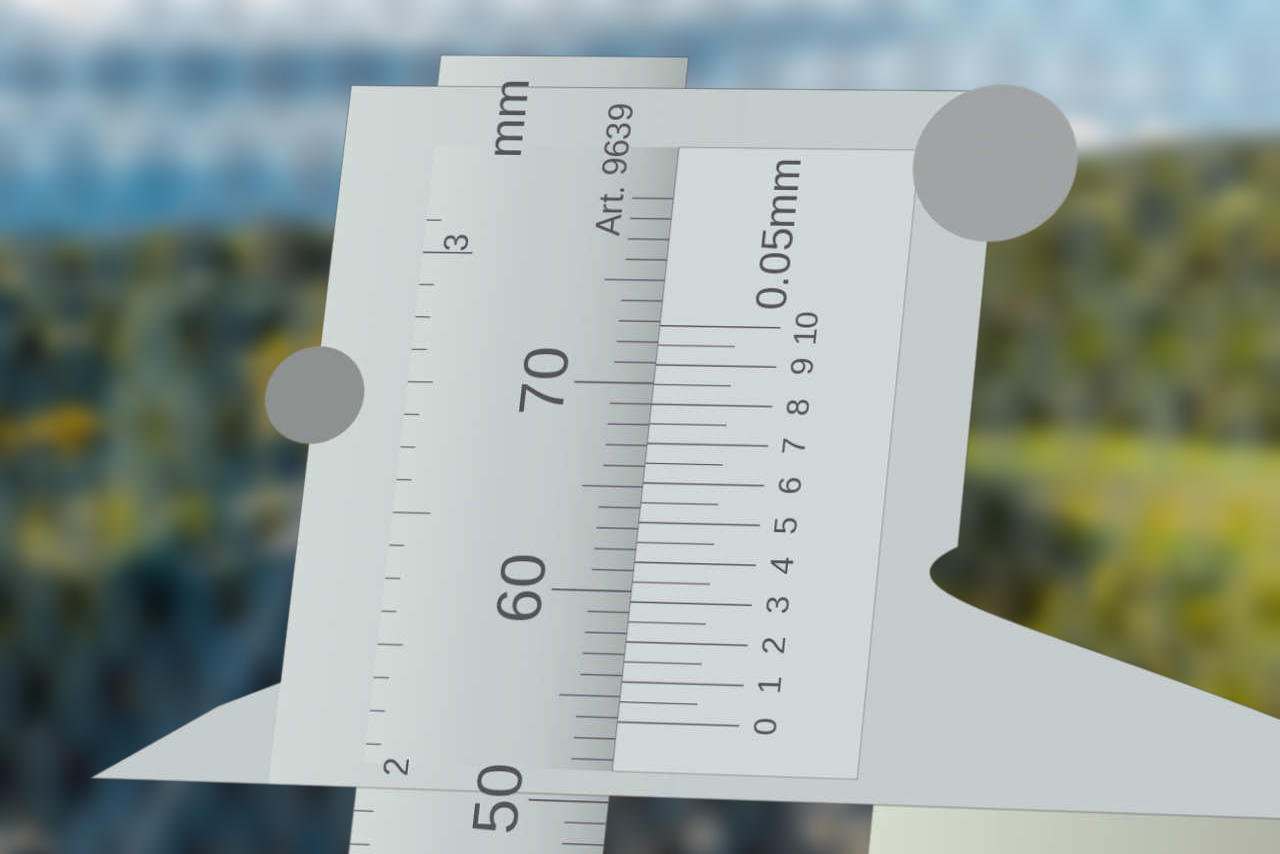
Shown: 53.8 mm
